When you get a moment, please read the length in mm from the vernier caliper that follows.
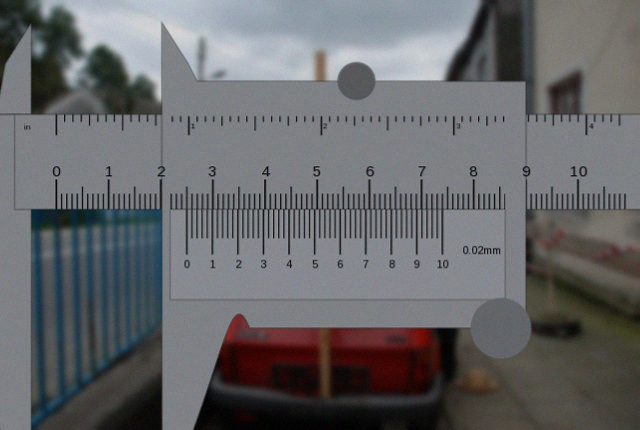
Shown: 25.0 mm
